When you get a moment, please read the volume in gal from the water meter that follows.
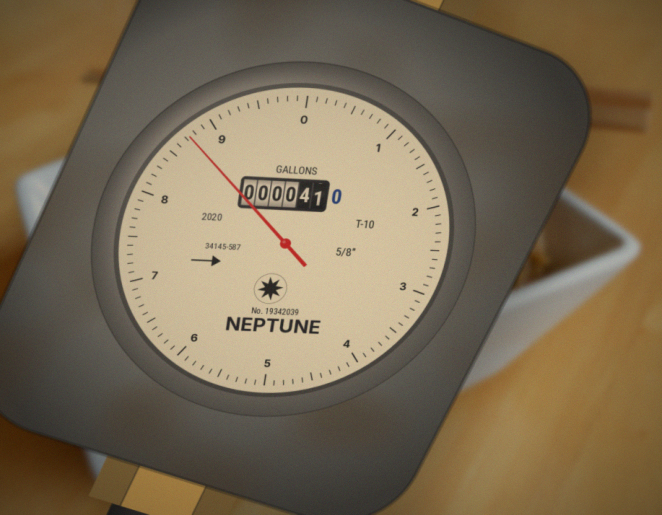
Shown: 408.7 gal
